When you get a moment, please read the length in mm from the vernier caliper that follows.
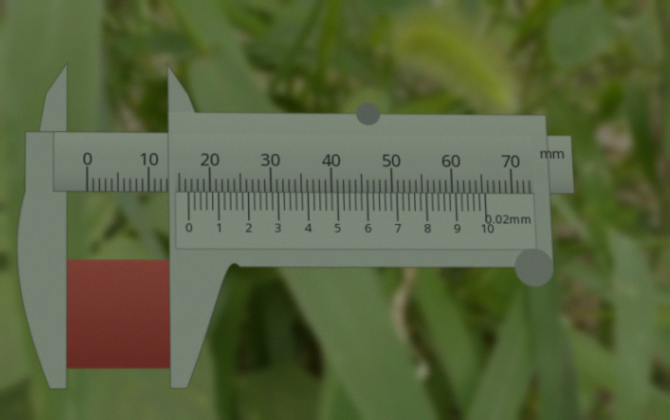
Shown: 16.5 mm
